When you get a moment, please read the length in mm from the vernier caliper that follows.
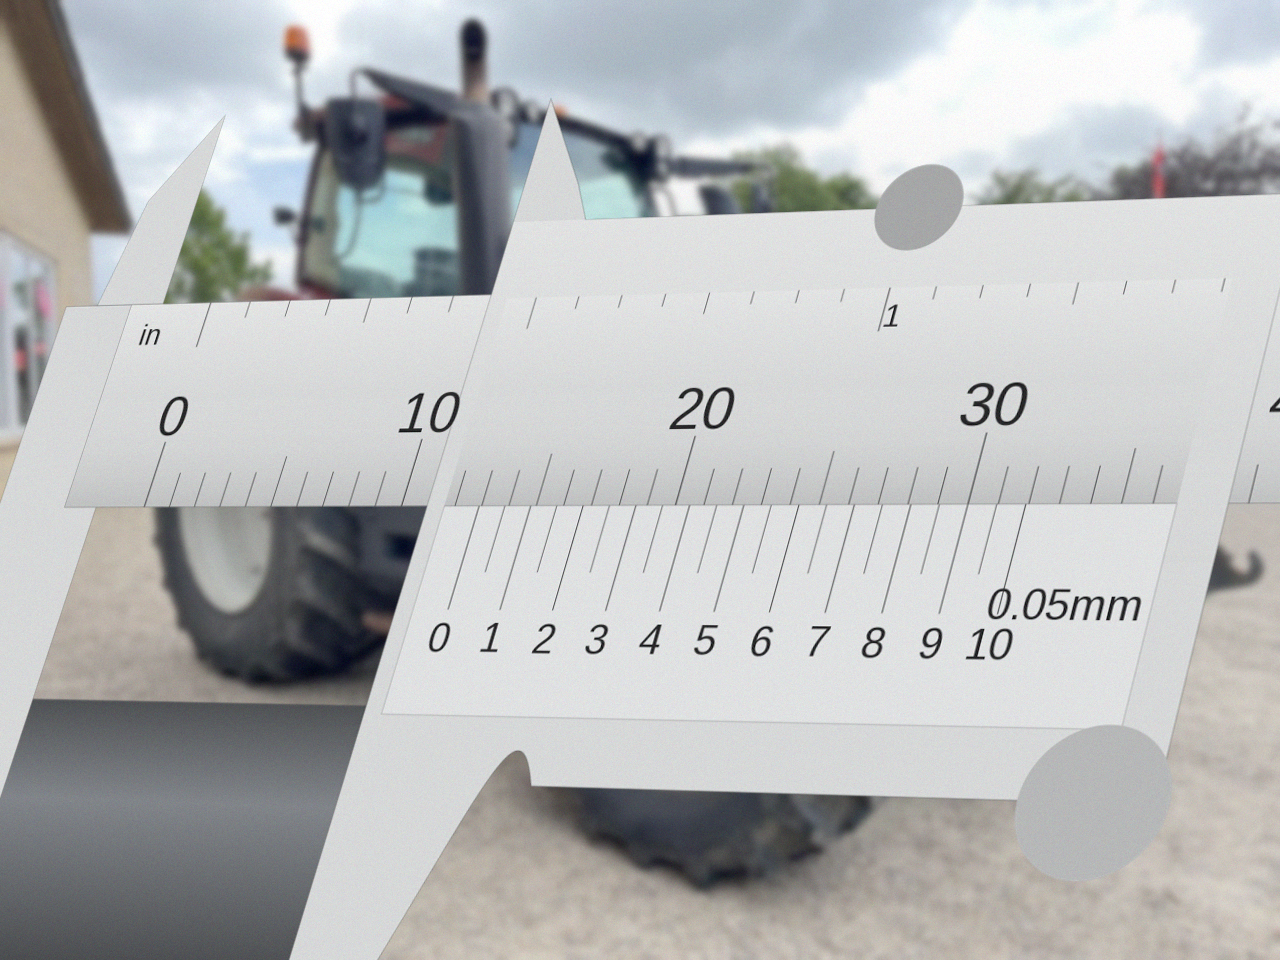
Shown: 12.90 mm
